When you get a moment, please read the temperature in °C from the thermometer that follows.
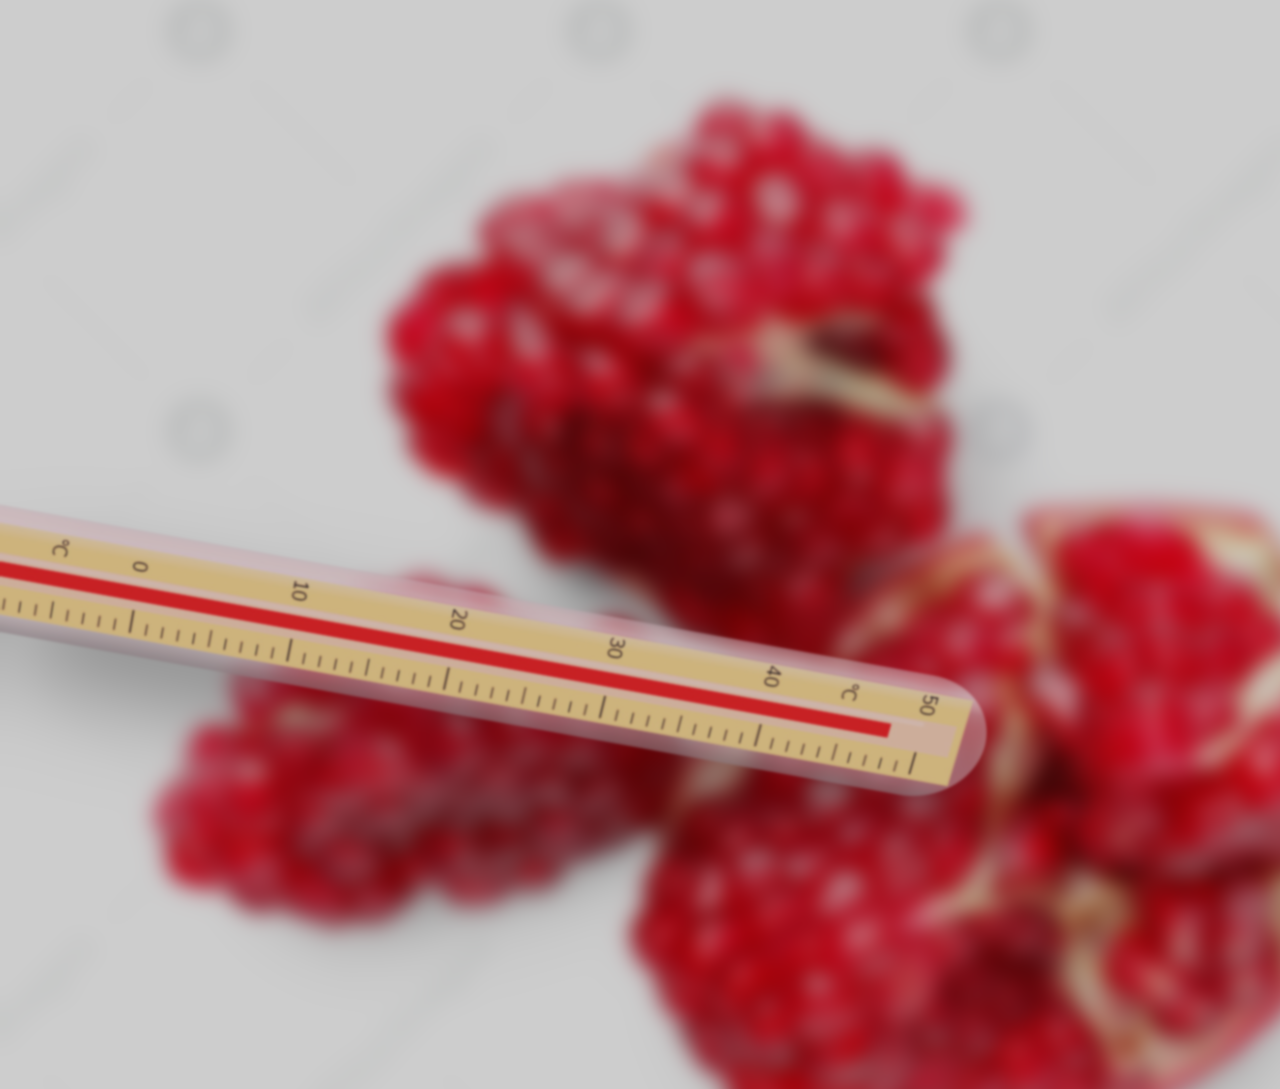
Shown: 48 °C
